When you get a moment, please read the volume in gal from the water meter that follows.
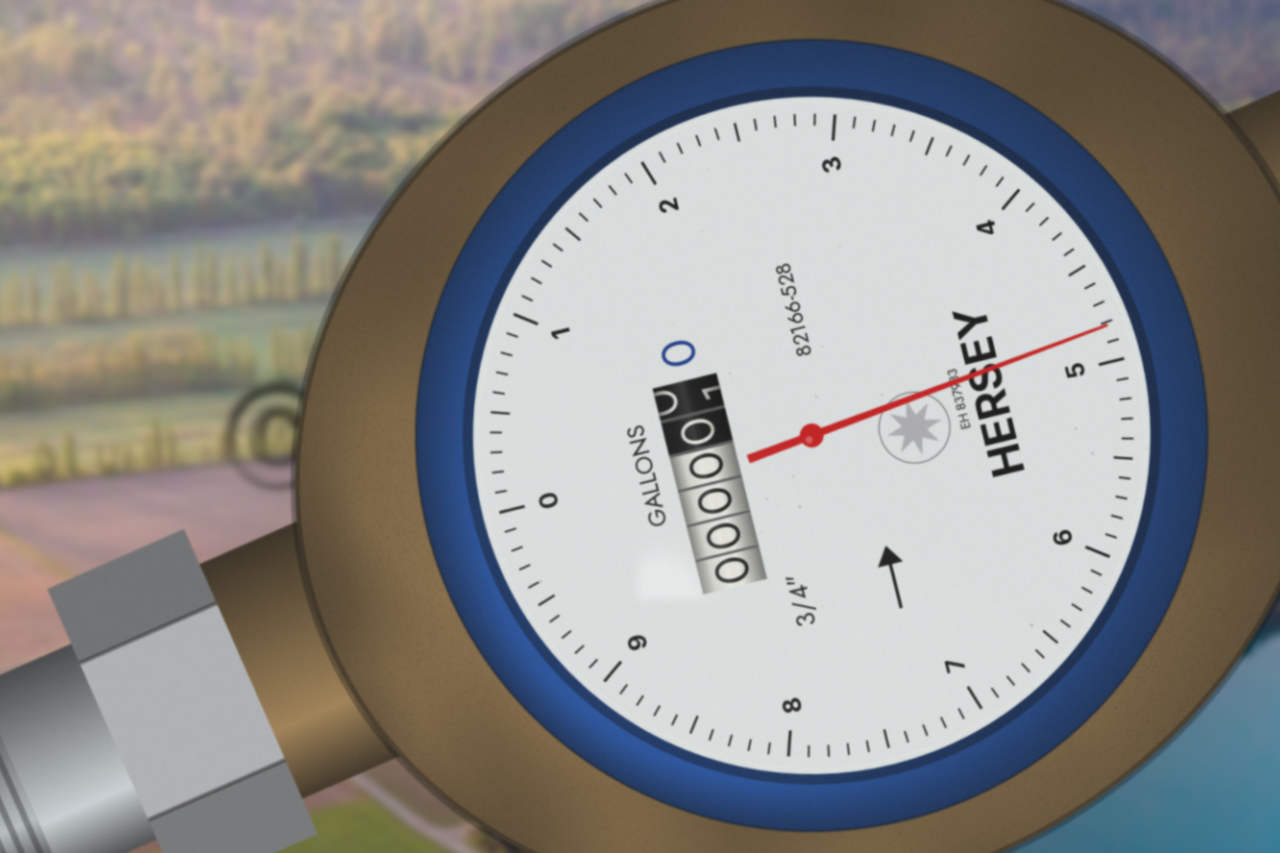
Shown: 4.8 gal
